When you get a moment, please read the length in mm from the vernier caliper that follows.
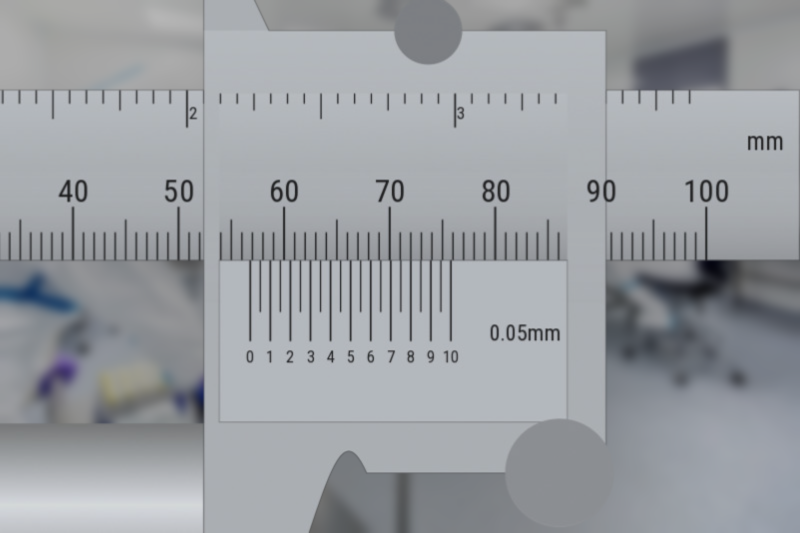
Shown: 56.8 mm
